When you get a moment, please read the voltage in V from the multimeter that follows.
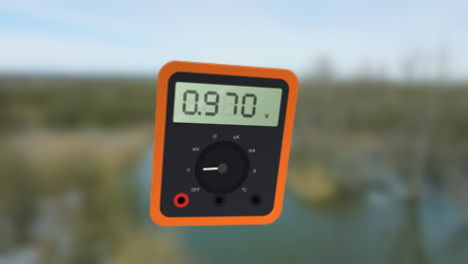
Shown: 0.970 V
